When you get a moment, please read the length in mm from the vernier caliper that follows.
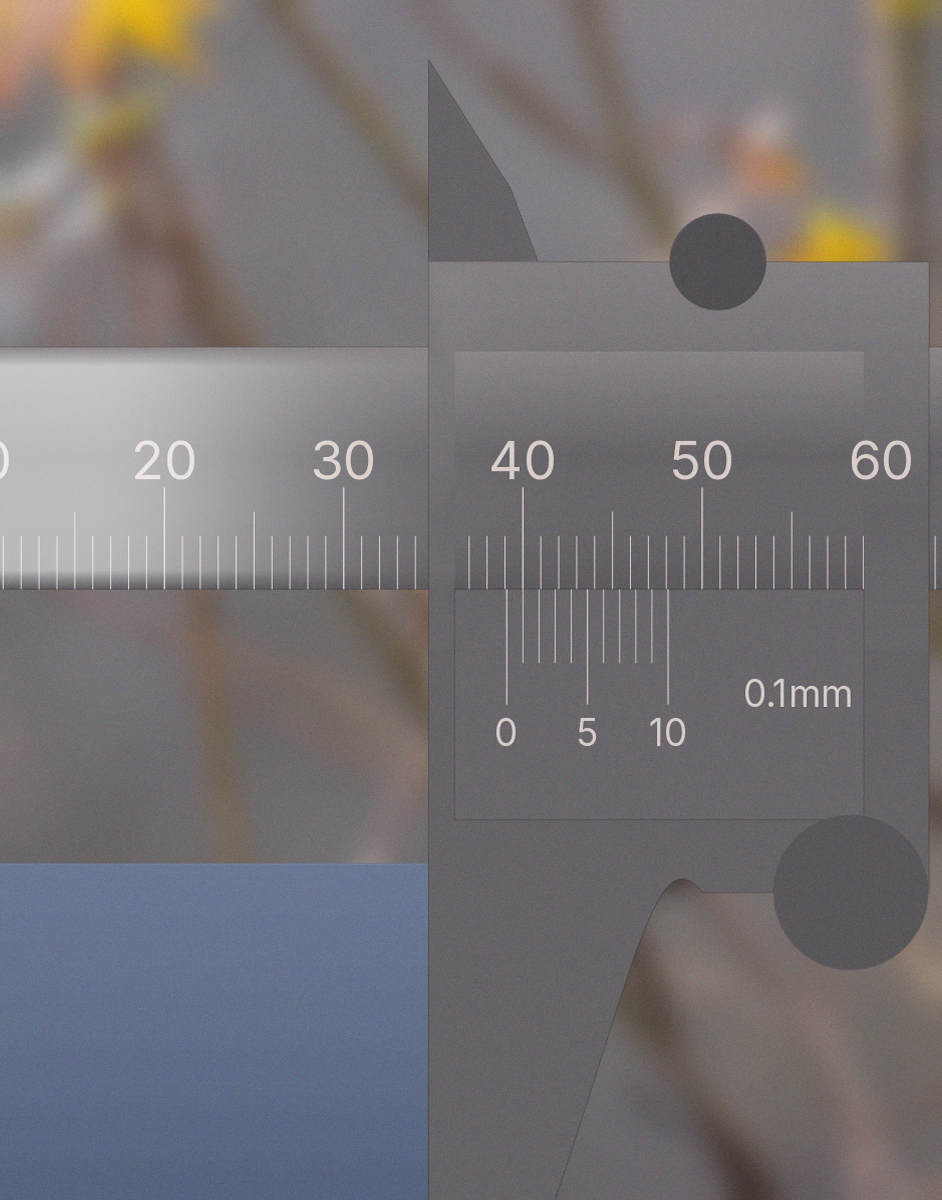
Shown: 39.1 mm
